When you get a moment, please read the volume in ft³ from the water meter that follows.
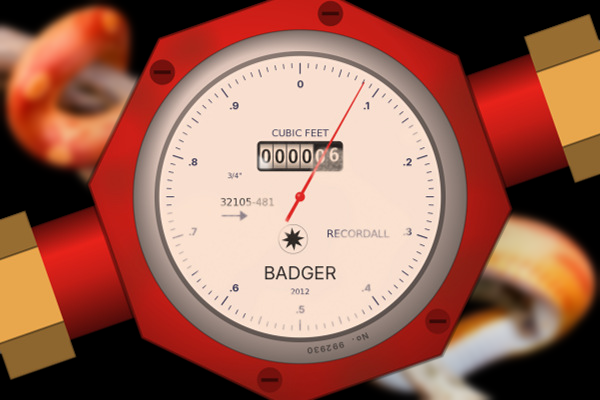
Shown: 6.08 ft³
